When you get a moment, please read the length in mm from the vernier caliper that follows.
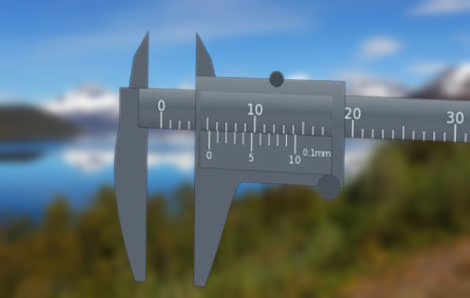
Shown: 5.2 mm
